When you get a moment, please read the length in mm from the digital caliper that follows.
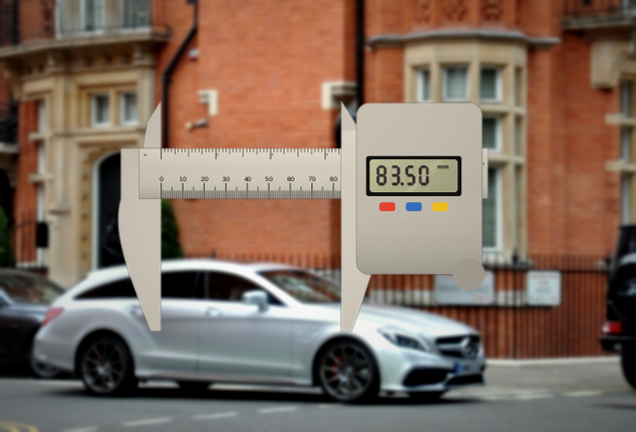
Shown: 83.50 mm
